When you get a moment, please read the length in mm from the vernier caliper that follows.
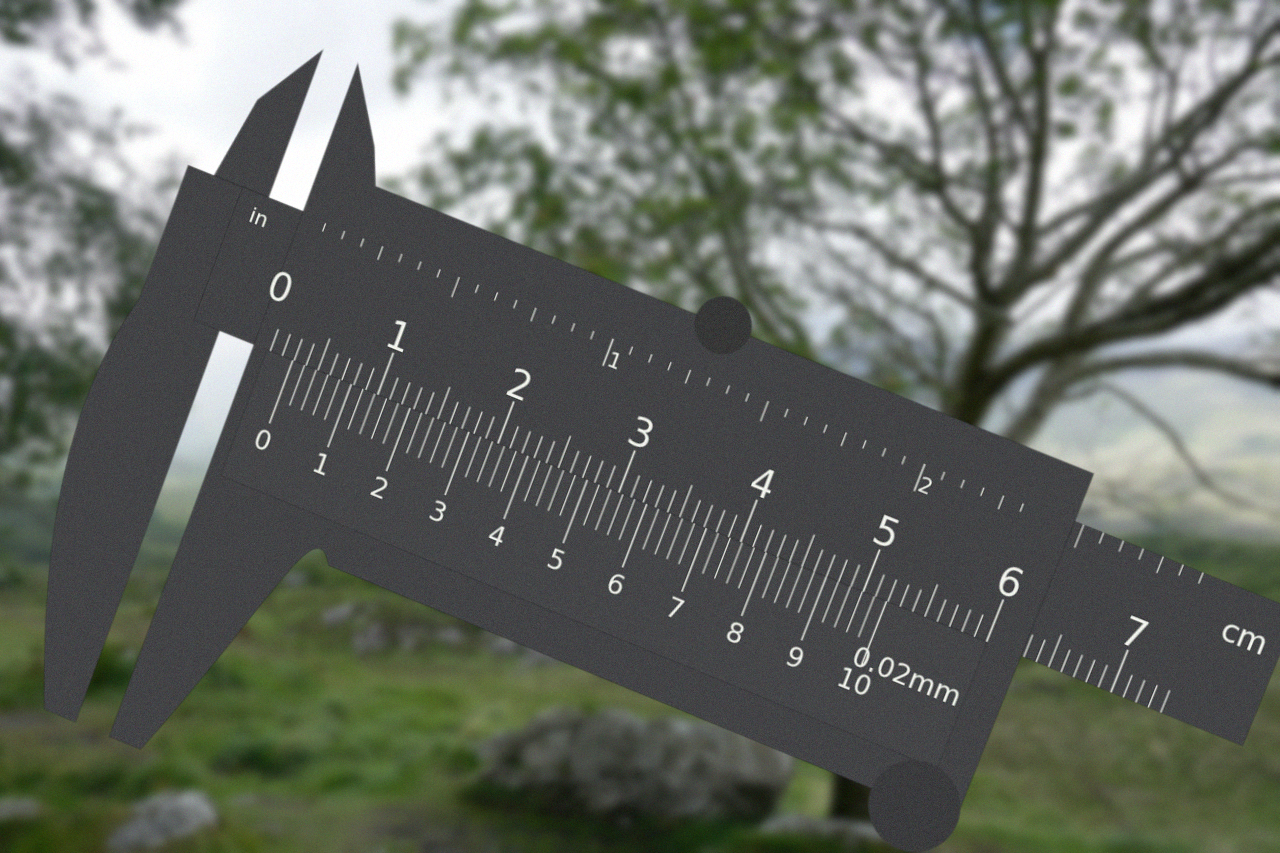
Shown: 2.9 mm
